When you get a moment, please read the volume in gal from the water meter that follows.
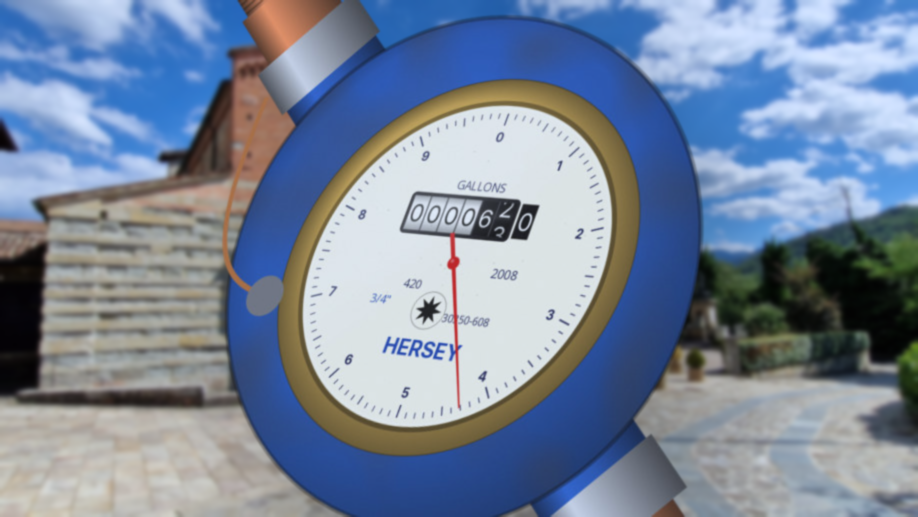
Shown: 624.3 gal
